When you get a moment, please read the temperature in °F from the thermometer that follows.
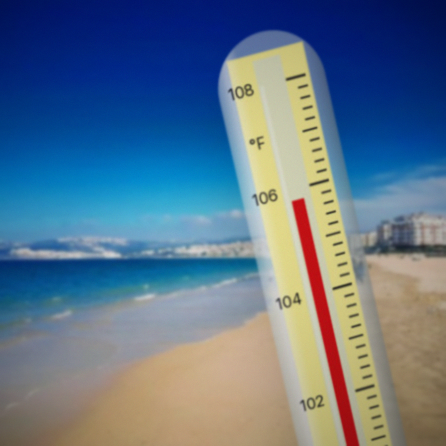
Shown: 105.8 °F
